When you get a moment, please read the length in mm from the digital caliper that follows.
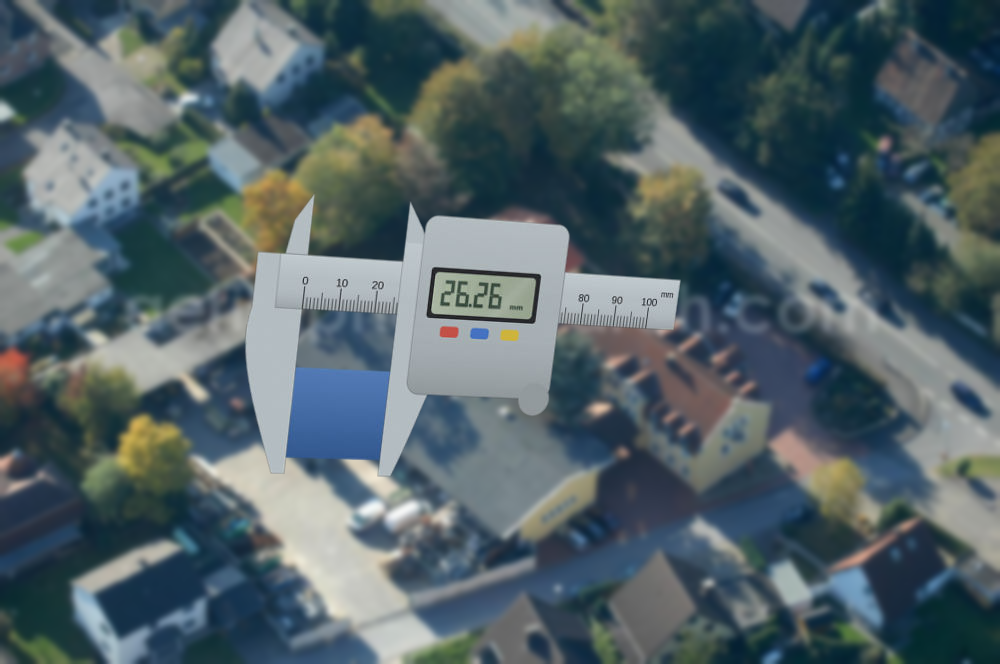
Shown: 26.26 mm
